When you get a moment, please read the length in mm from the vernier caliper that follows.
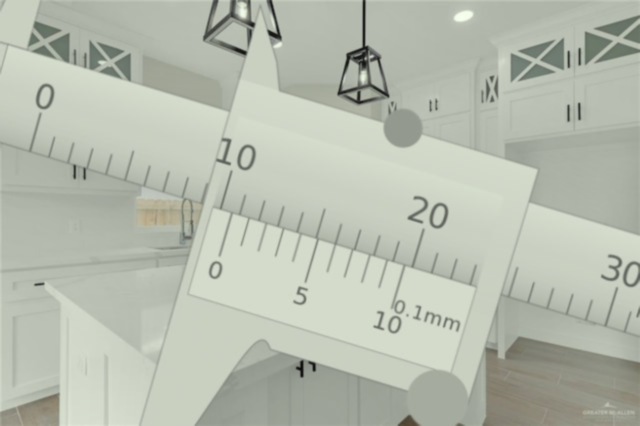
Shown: 10.6 mm
